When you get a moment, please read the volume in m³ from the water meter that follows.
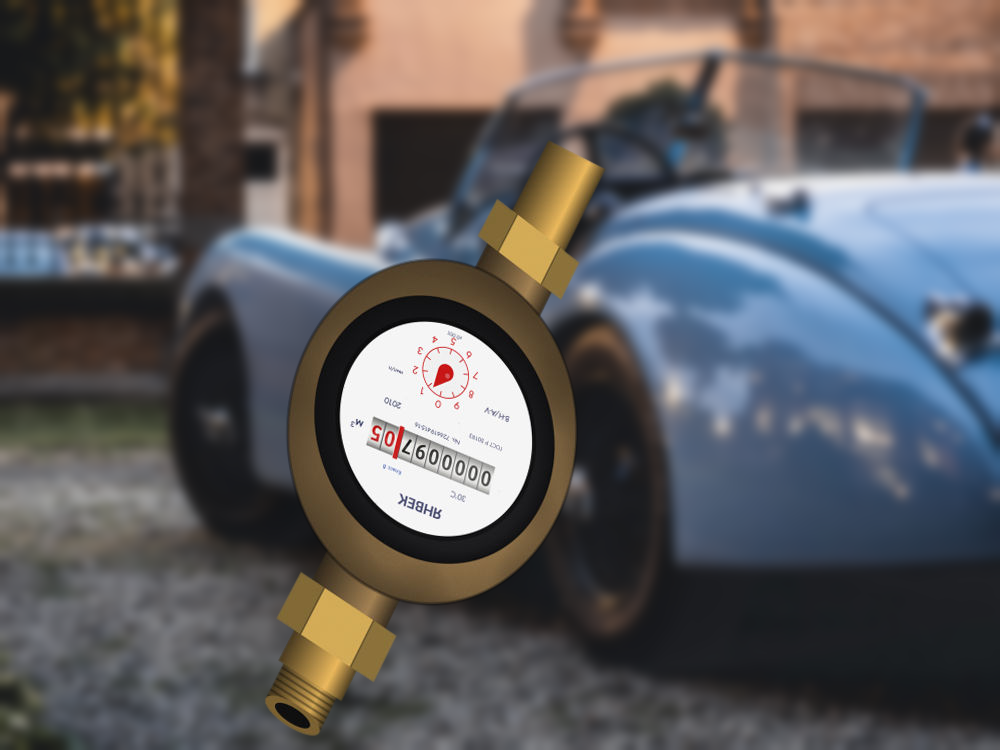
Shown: 97.050 m³
